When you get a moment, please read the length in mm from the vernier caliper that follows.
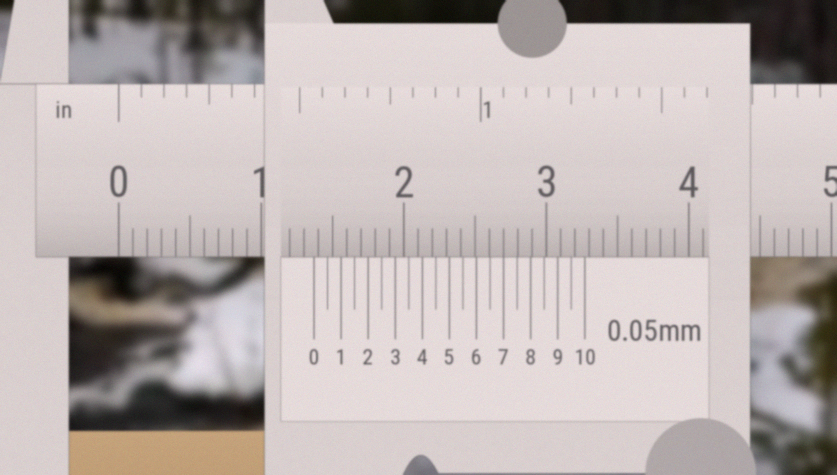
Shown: 13.7 mm
